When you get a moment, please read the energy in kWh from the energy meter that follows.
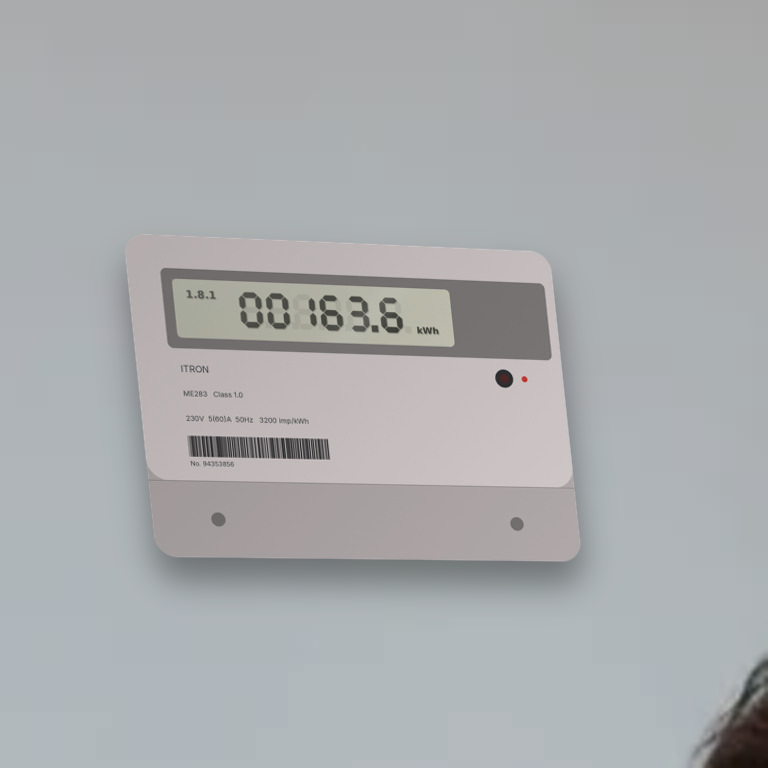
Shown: 163.6 kWh
